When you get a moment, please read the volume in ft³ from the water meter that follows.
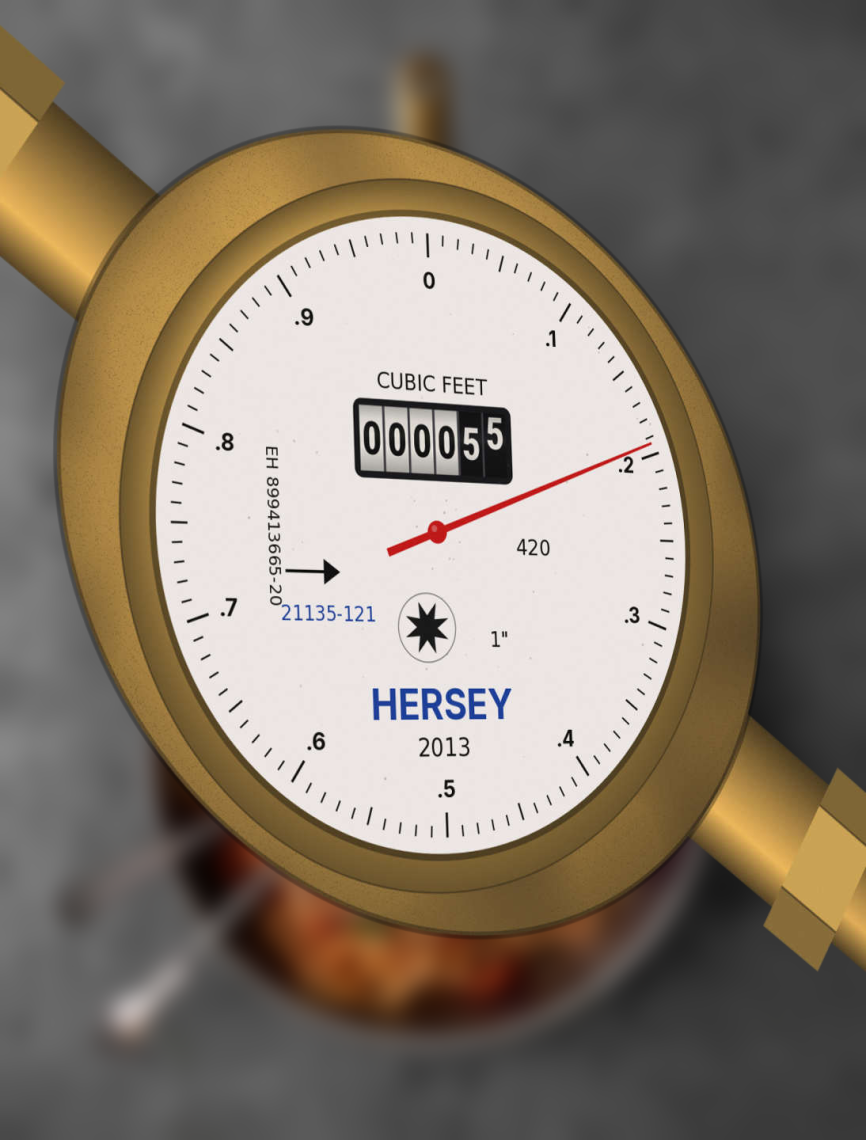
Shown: 55.19 ft³
